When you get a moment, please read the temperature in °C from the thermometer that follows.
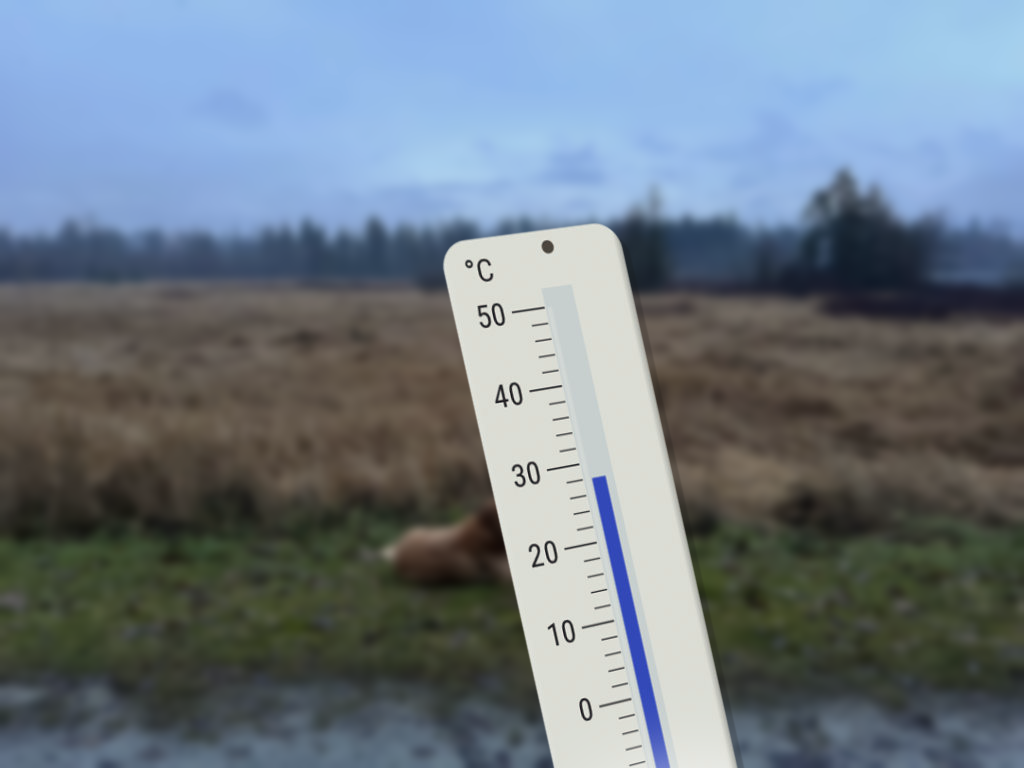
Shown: 28 °C
